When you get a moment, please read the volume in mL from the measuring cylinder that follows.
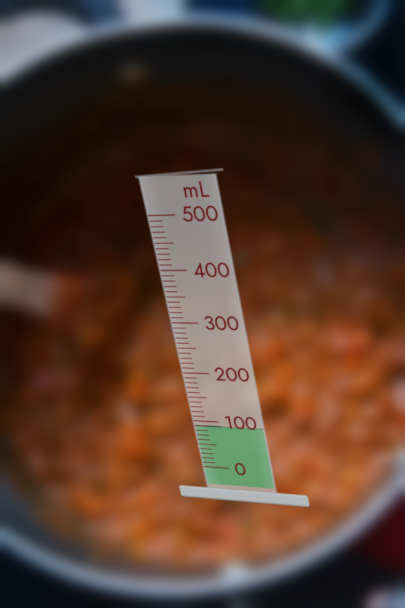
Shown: 90 mL
